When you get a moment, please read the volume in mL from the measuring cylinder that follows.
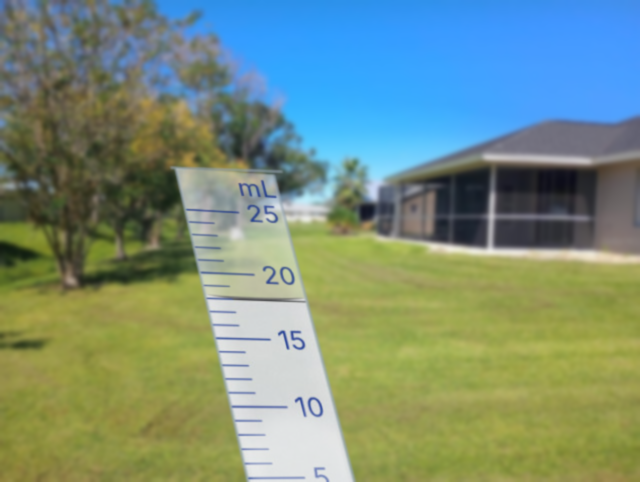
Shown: 18 mL
